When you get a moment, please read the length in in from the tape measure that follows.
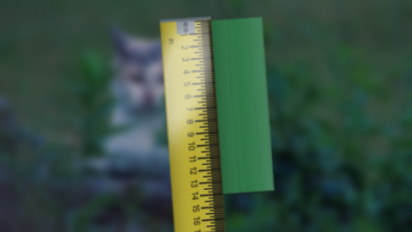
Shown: 14 in
